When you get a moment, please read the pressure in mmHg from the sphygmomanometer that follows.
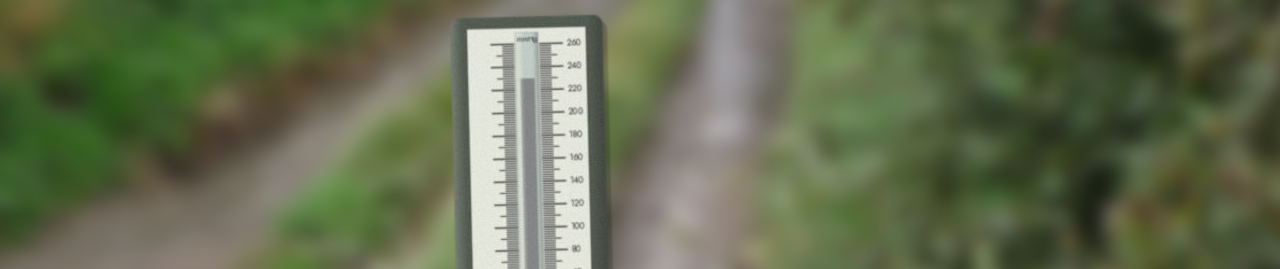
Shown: 230 mmHg
